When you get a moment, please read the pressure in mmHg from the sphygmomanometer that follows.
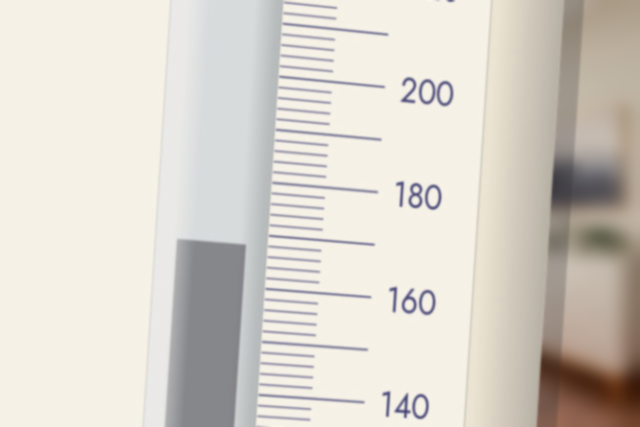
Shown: 168 mmHg
